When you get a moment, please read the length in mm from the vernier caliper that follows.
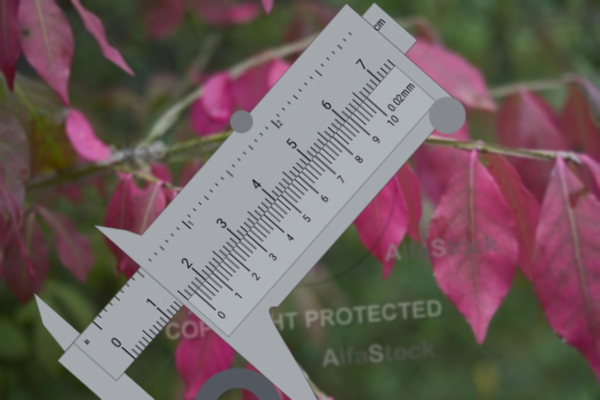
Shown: 17.0 mm
